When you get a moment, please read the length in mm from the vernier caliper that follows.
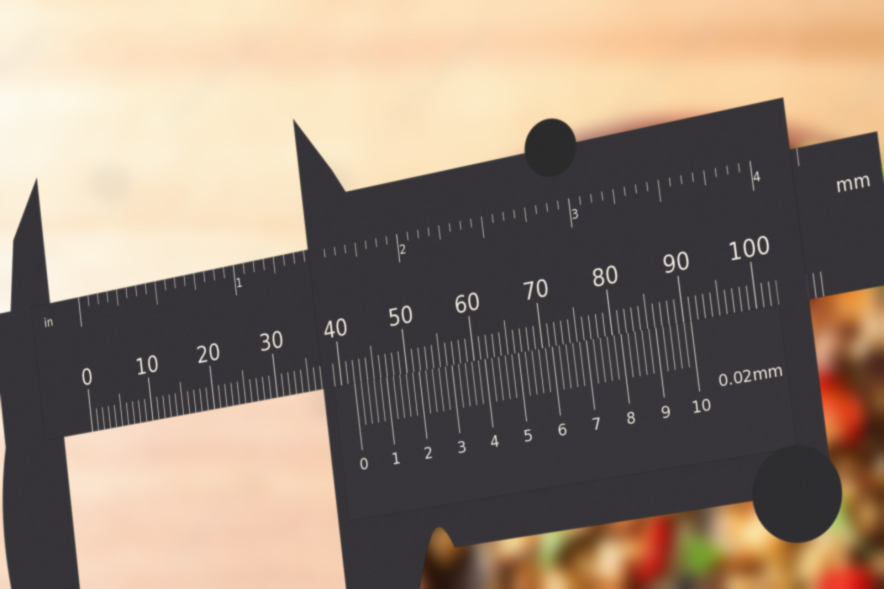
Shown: 42.0 mm
